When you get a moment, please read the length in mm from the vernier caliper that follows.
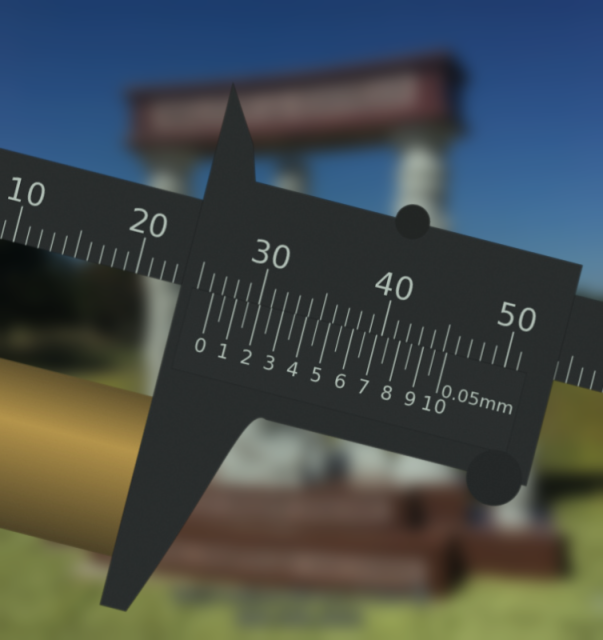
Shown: 26.3 mm
